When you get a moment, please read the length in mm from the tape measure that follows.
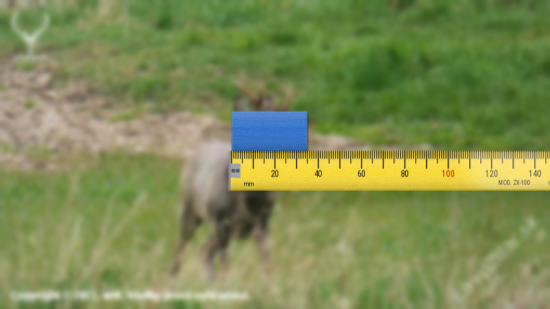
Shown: 35 mm
